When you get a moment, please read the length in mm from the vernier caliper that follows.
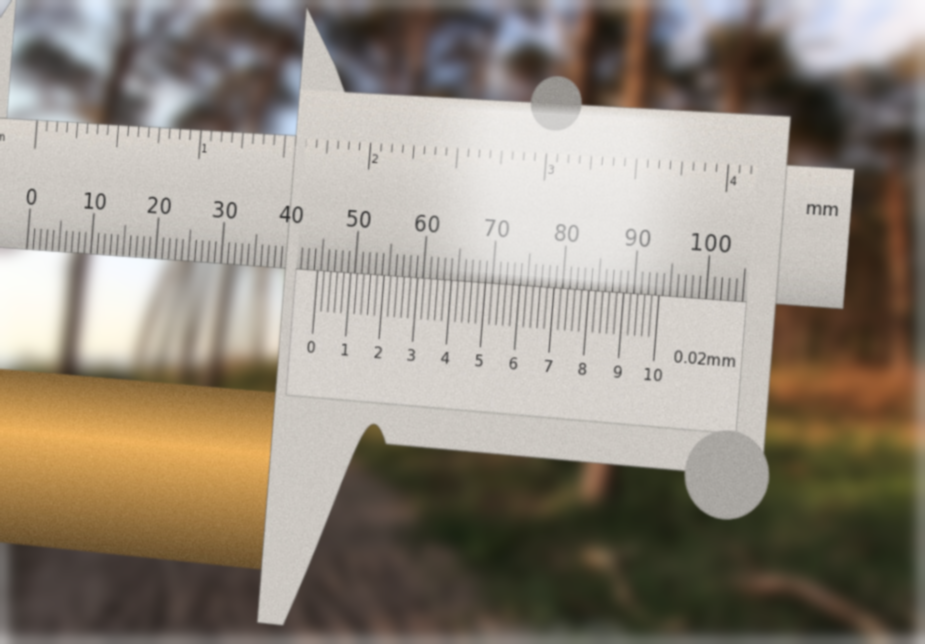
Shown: 44.5 mm
